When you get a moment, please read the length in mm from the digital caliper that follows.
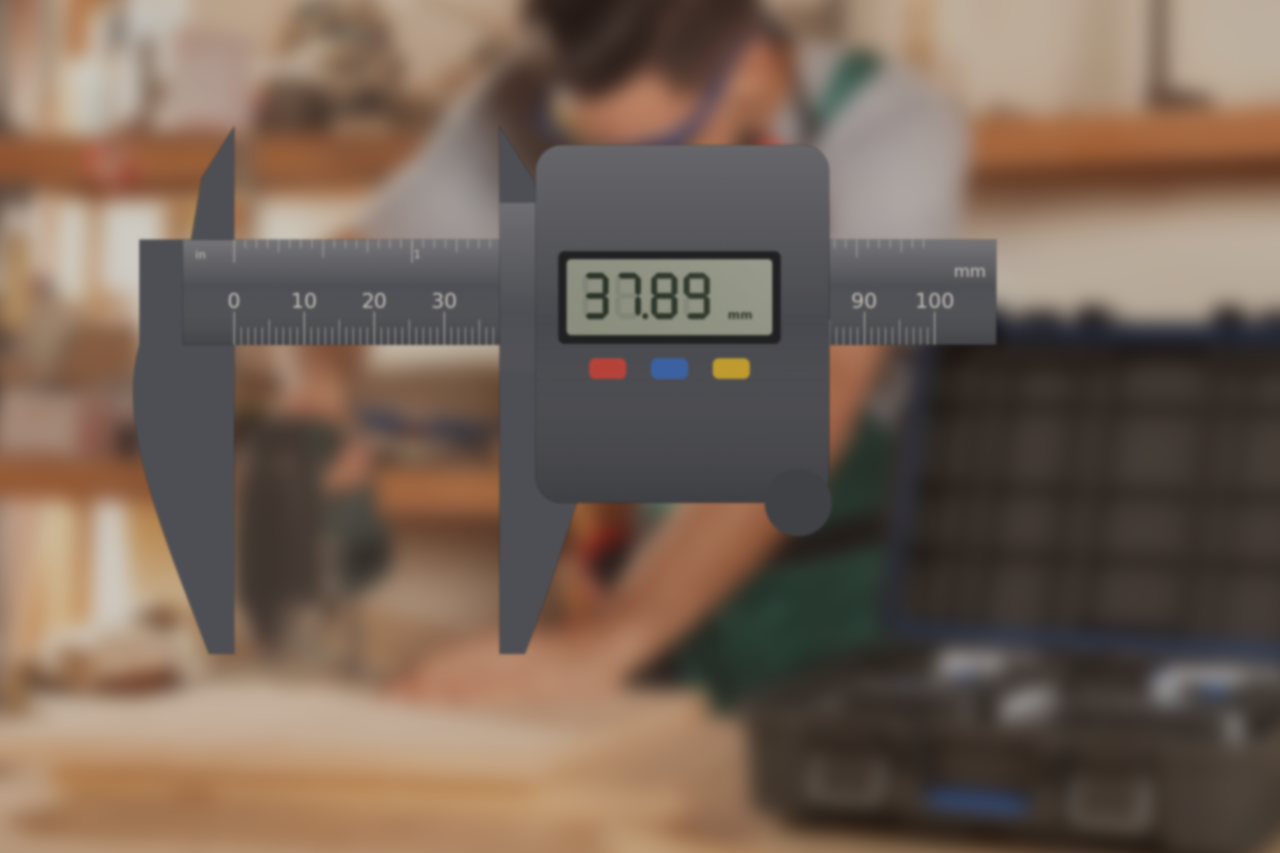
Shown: 37.89 mm
